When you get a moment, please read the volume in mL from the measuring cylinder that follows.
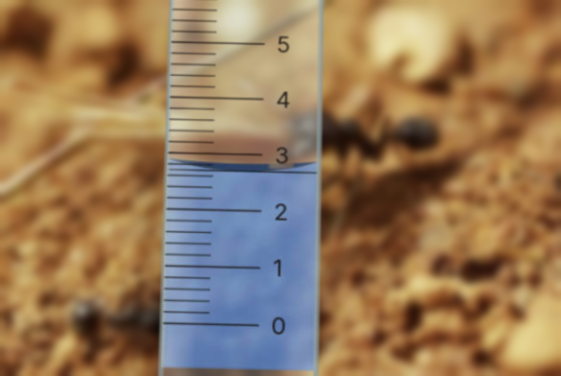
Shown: 2.7 mL
